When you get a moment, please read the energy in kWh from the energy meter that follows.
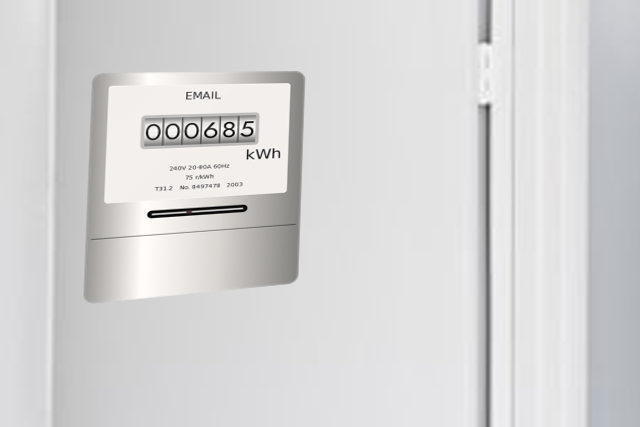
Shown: 685 kWh
